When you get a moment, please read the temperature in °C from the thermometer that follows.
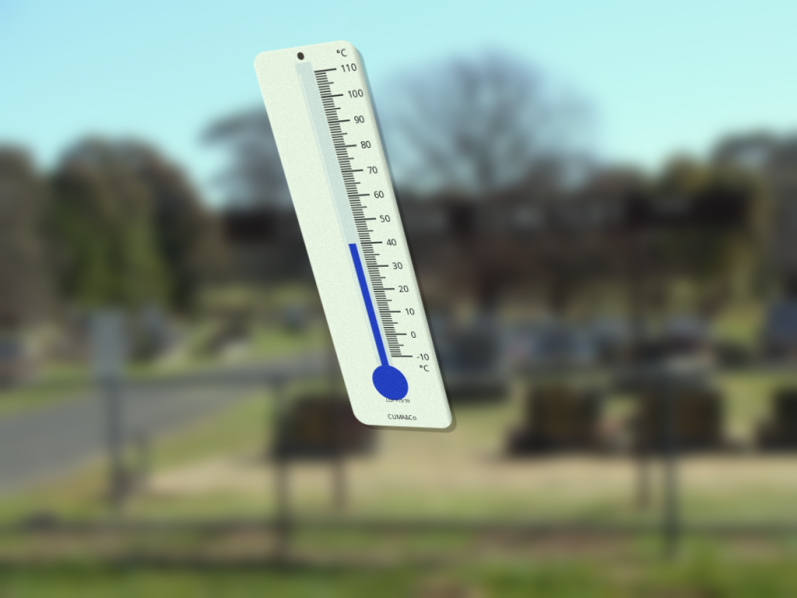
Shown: 40 °C
